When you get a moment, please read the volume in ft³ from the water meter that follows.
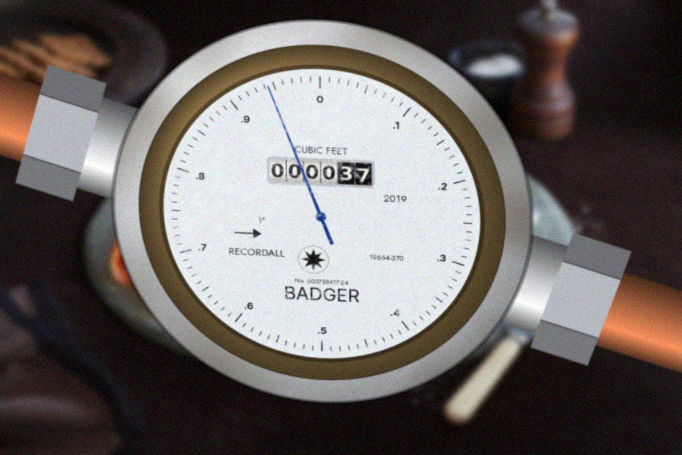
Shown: 36.94 ft³
